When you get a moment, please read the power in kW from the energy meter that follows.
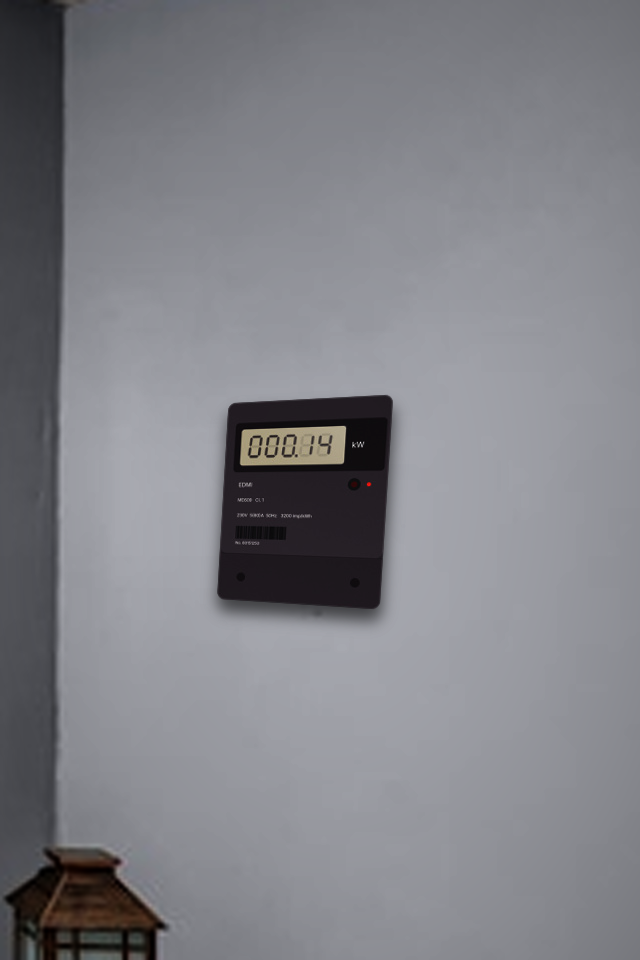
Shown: 0.14 kW
